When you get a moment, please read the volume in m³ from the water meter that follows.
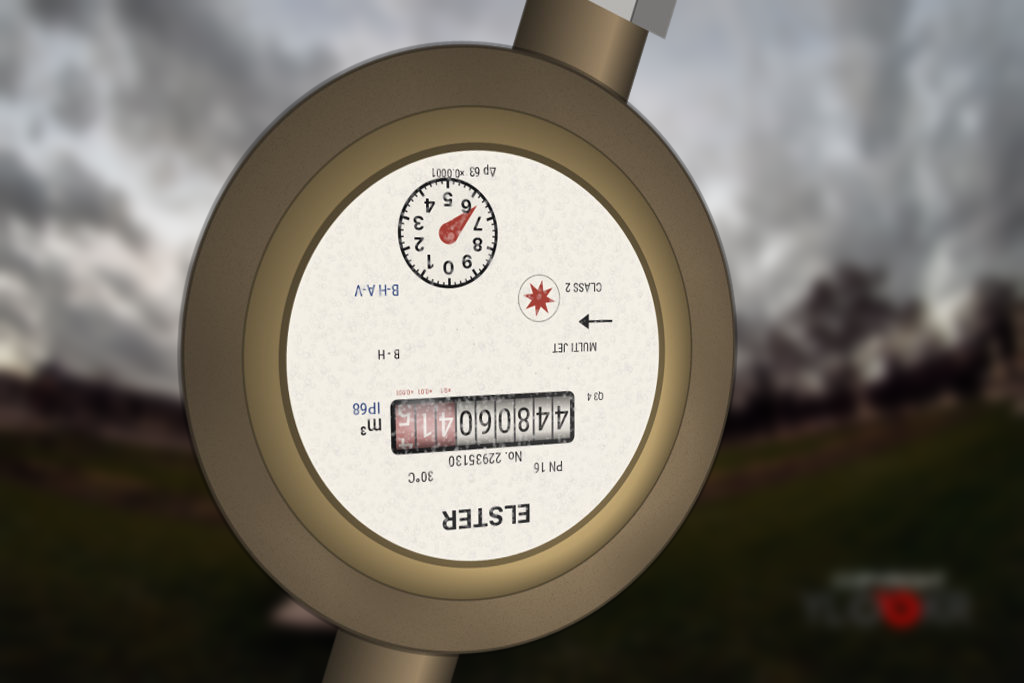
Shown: 448060.4146 m³
